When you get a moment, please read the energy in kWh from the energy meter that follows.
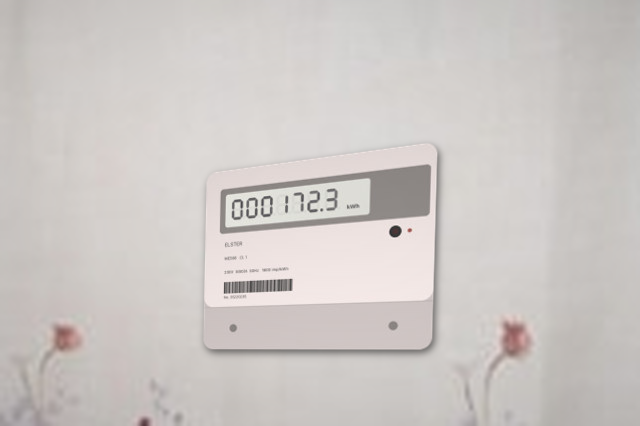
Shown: 172.3 kWh
